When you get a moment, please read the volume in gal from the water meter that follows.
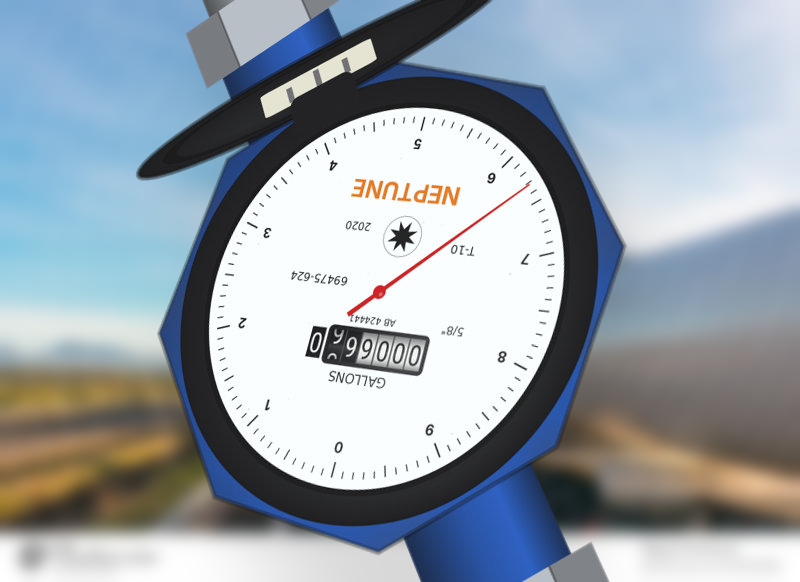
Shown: 6656.3 gal
